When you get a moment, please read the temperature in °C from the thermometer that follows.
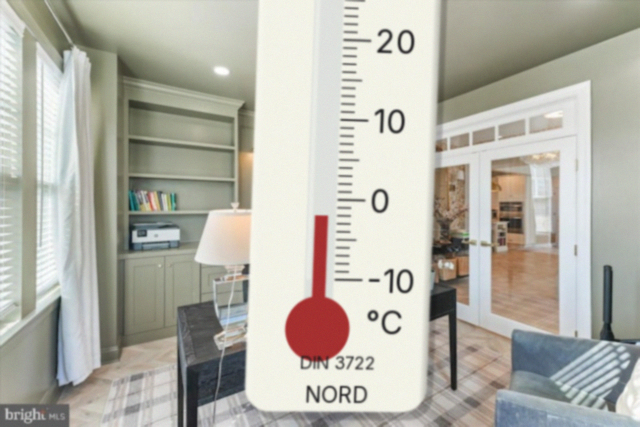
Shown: -2 °C
